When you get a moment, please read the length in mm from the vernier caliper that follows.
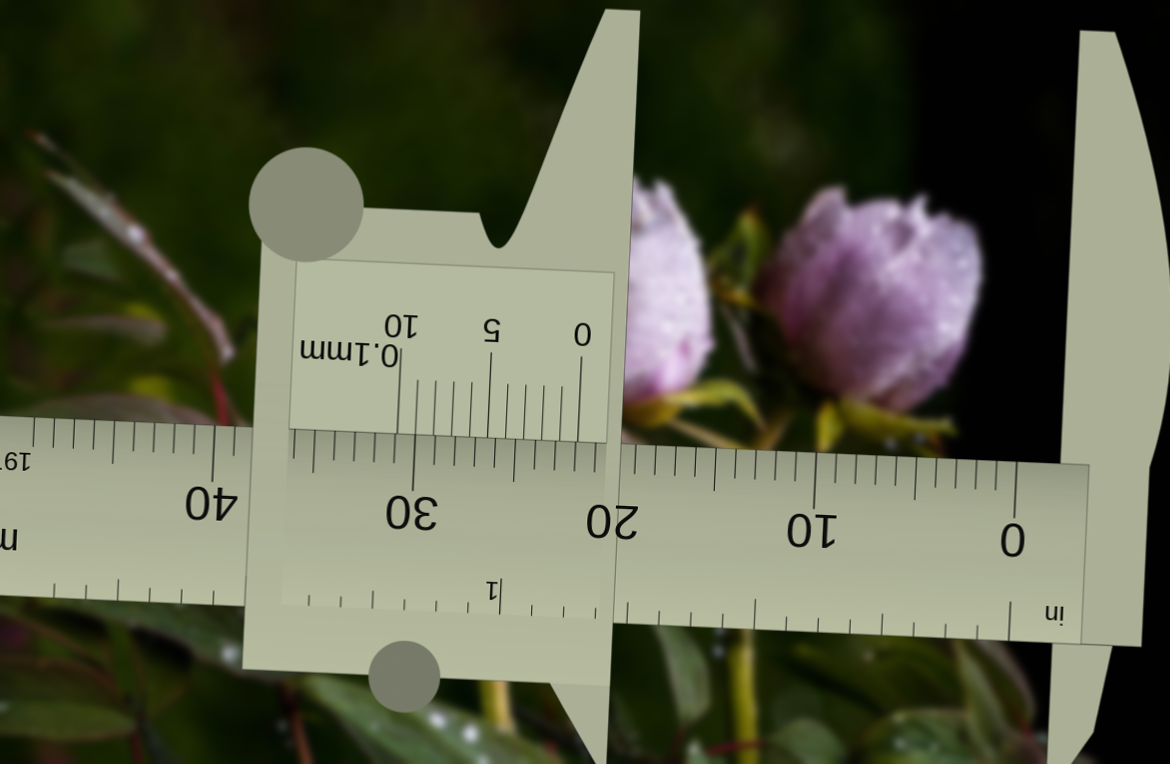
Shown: 21.9 mm
